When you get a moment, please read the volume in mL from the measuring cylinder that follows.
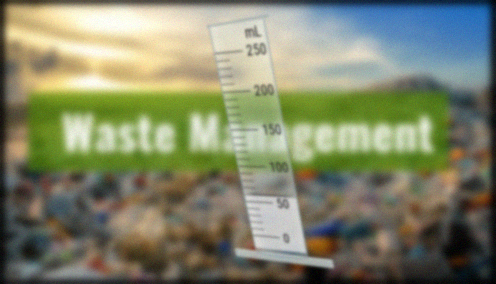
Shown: 60 mL
